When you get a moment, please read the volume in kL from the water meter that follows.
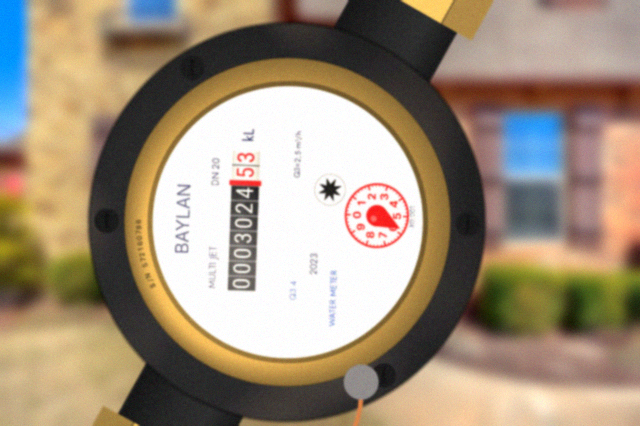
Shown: 3024.535 kL
